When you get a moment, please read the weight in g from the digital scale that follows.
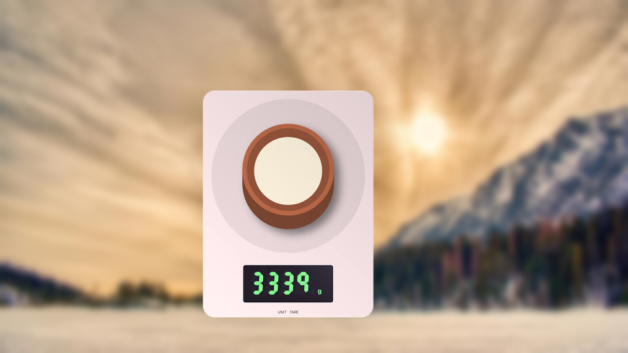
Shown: 3339 g
